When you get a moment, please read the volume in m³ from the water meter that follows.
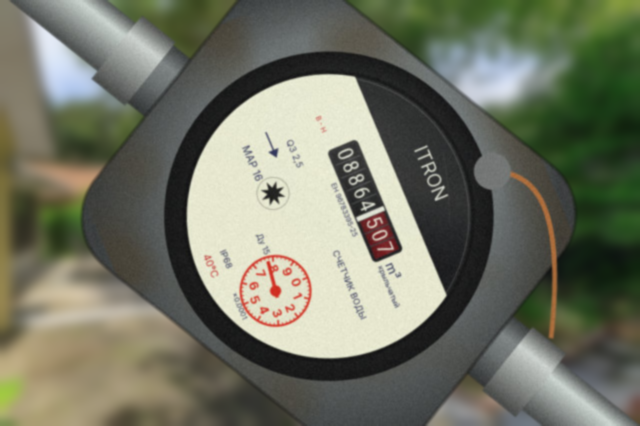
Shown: 8864.5077 m³
